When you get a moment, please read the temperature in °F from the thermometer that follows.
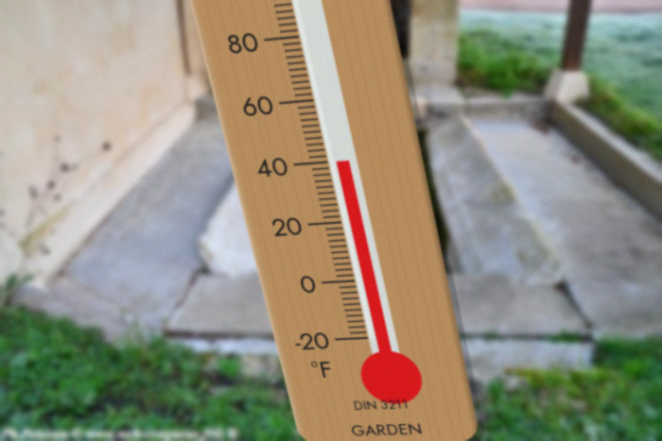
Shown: 40 °F
